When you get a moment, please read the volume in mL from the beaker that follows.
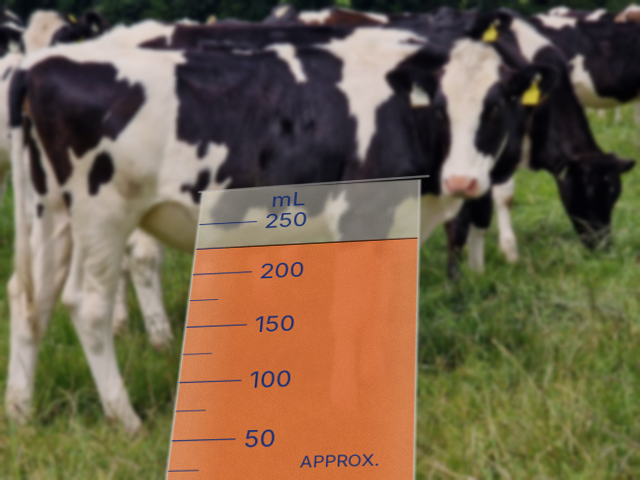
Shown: 225 mL
